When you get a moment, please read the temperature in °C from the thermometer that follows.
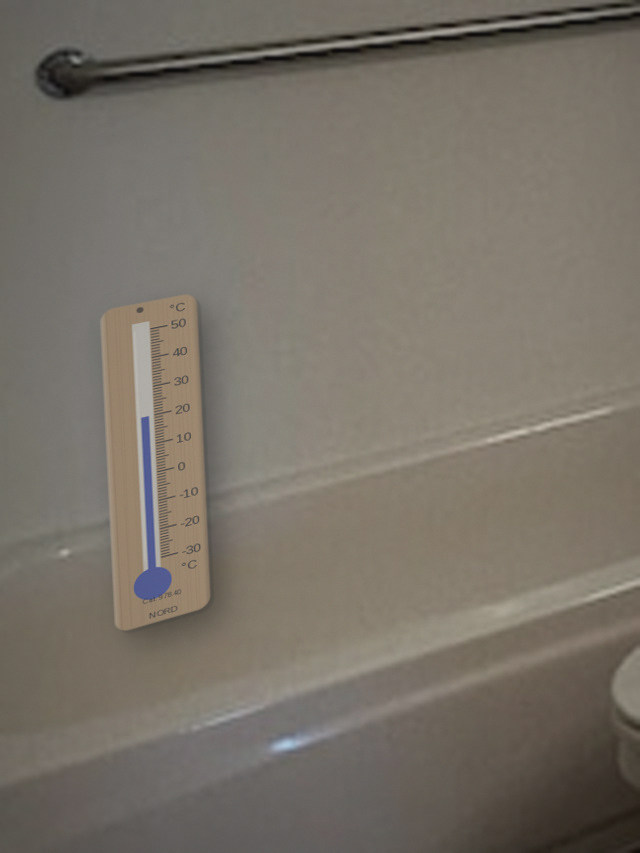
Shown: 20 °C
